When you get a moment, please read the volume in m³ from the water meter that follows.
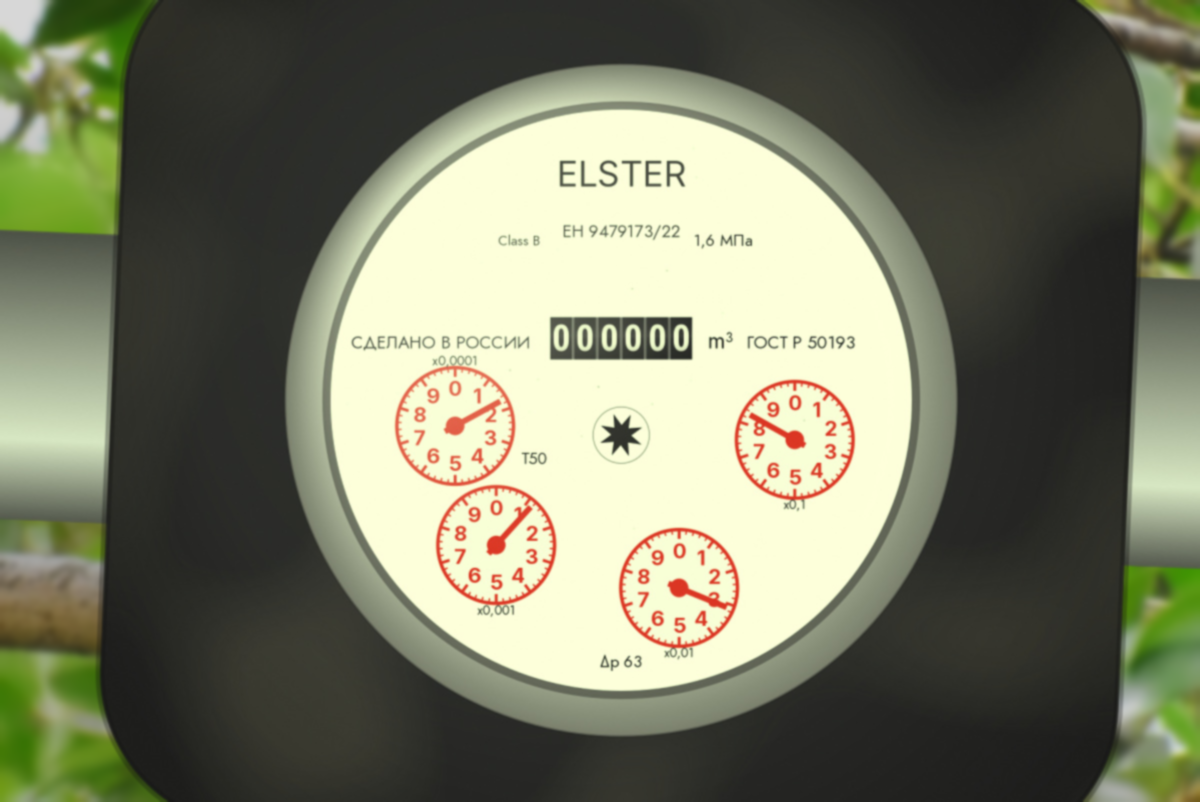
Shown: 0.8311 m³
